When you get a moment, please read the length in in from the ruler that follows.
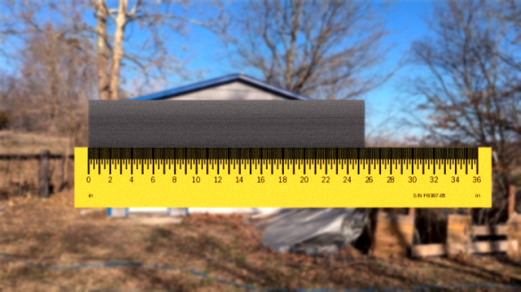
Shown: 25.5 in
